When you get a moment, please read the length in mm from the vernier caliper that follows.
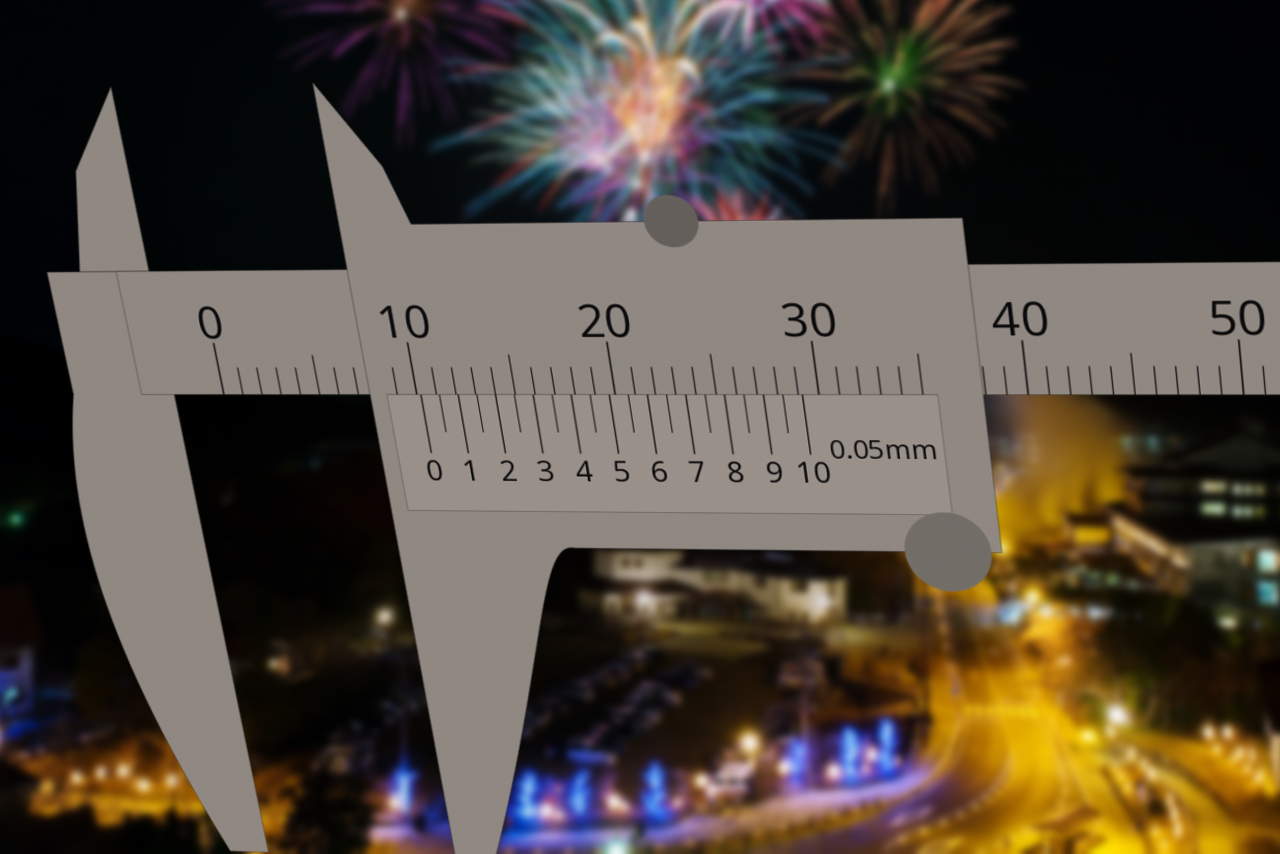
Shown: 10.2 mm
